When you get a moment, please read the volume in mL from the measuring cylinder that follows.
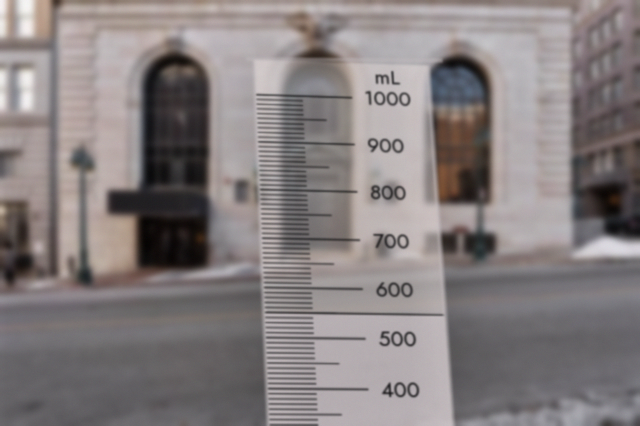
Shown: 550 mL
